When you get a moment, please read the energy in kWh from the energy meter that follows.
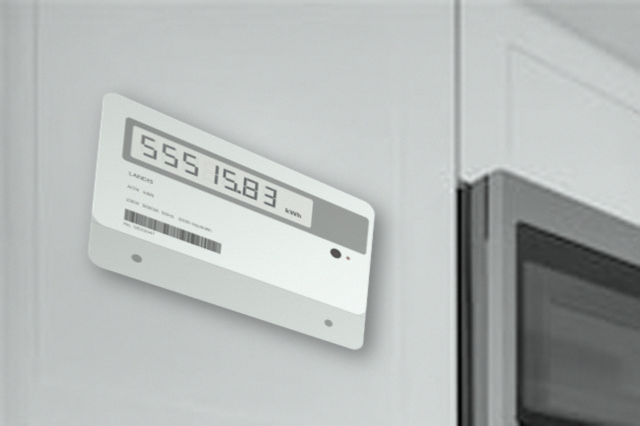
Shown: 55515.83 kWh
